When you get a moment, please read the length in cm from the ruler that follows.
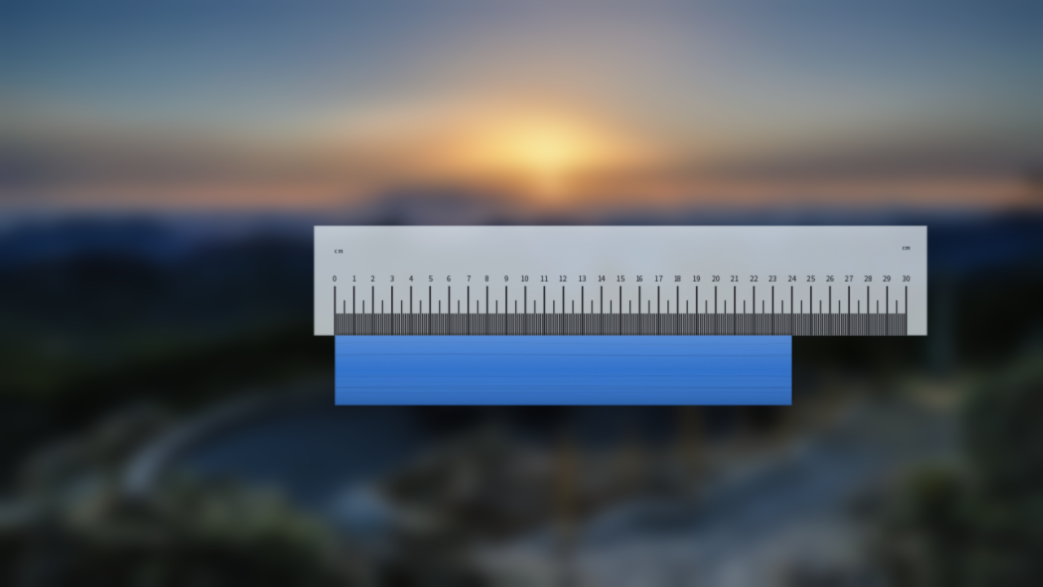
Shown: 24 cm
